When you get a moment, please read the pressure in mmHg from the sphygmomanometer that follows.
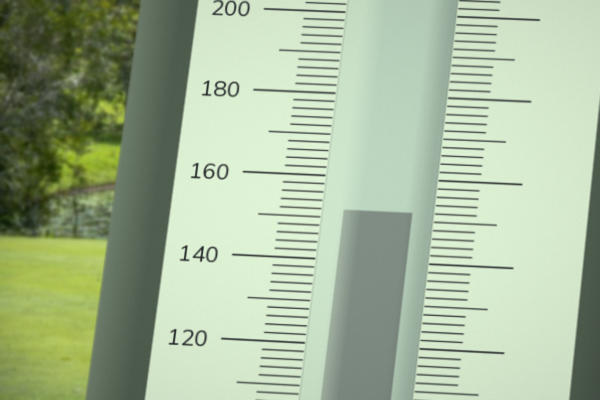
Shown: 152 mmHg
